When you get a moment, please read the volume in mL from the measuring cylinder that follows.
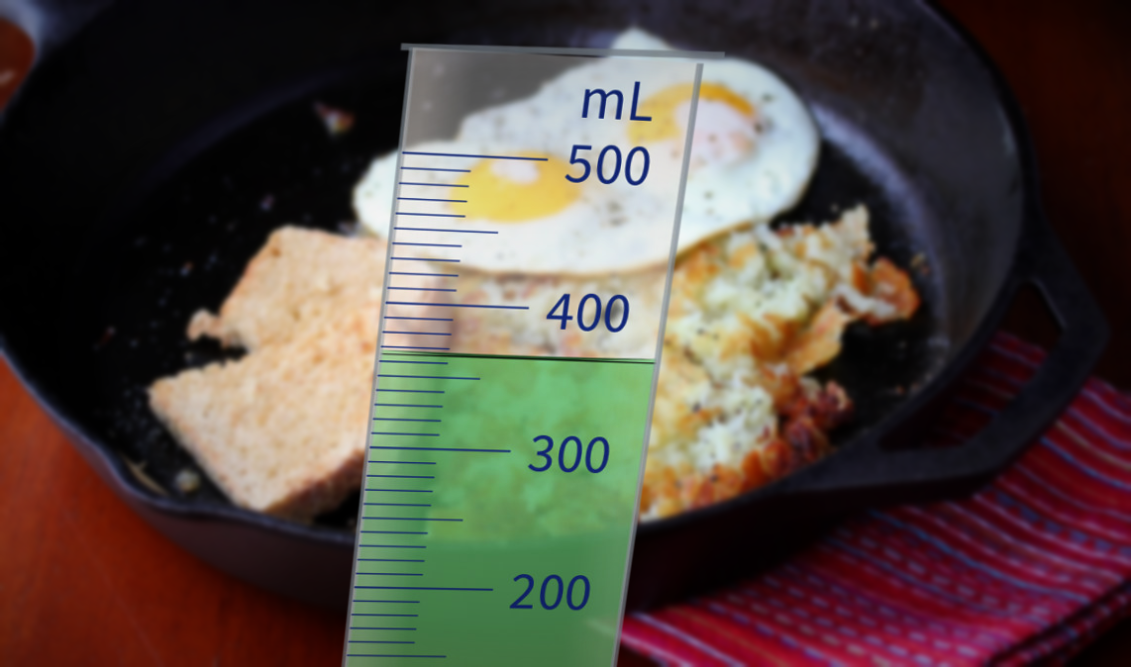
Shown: 365 mL
